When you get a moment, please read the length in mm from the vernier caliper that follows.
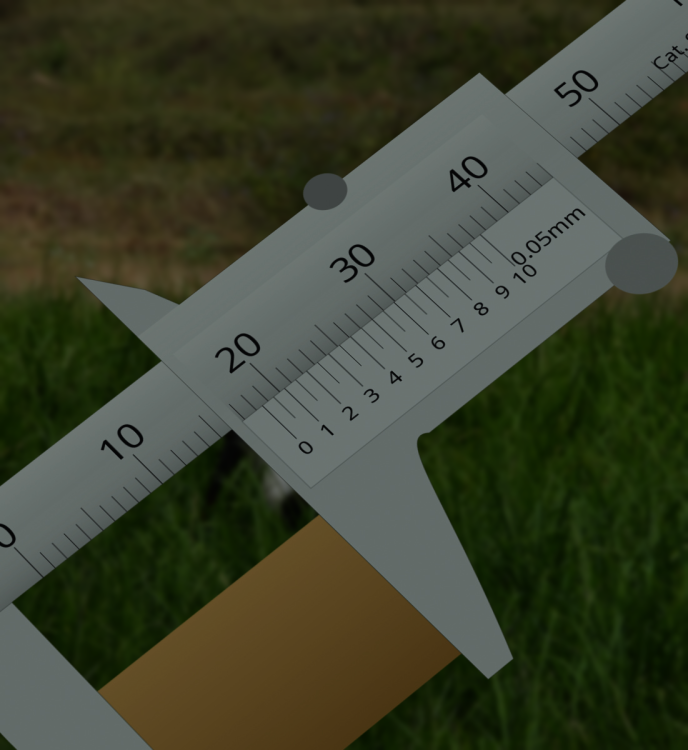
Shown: 18.5 mm
